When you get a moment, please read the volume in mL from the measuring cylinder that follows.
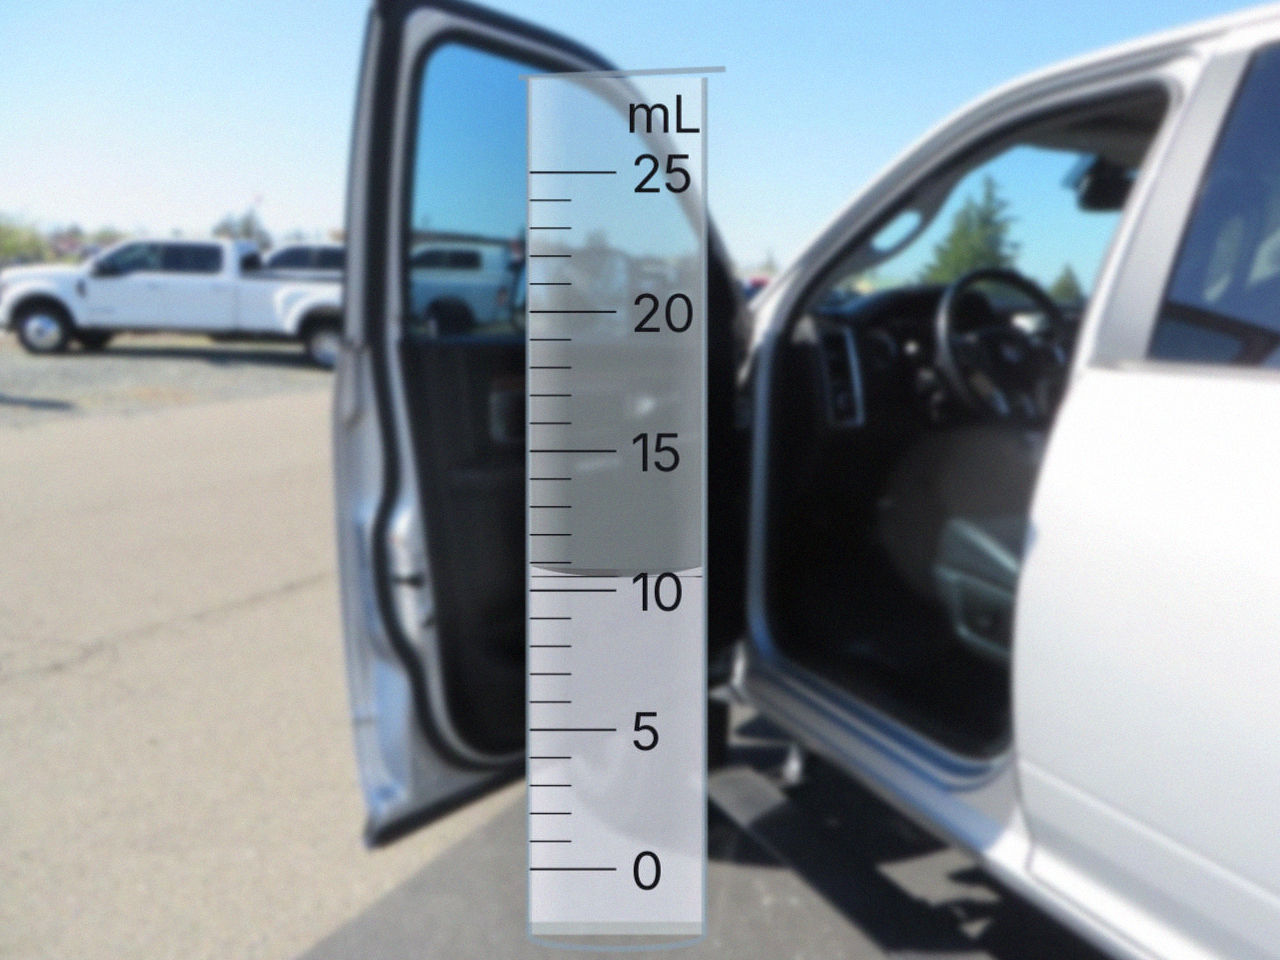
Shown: 10.5 mL
